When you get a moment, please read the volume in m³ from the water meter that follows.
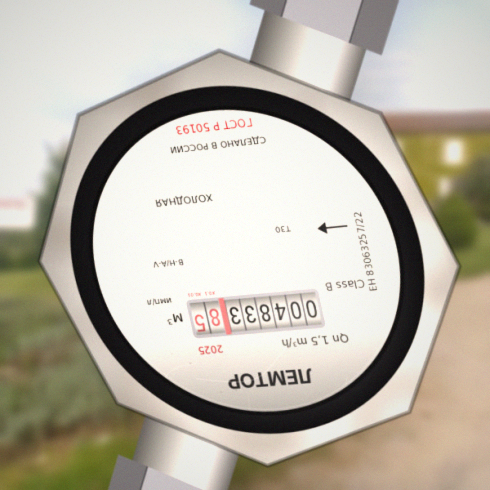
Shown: 4833.85 m³
